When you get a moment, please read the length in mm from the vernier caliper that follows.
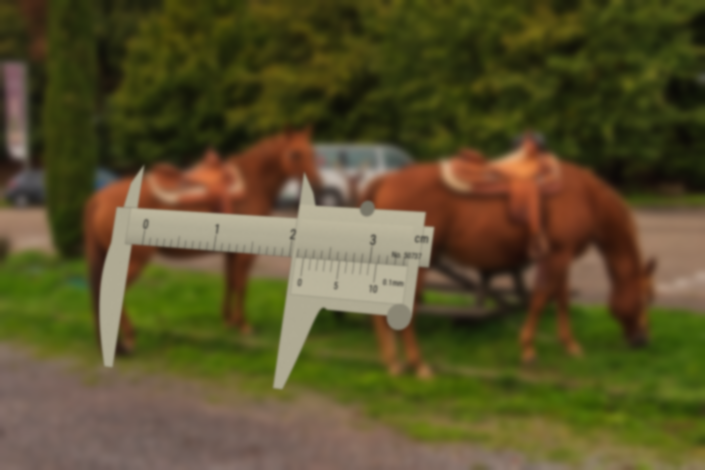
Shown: 21.8 mm
